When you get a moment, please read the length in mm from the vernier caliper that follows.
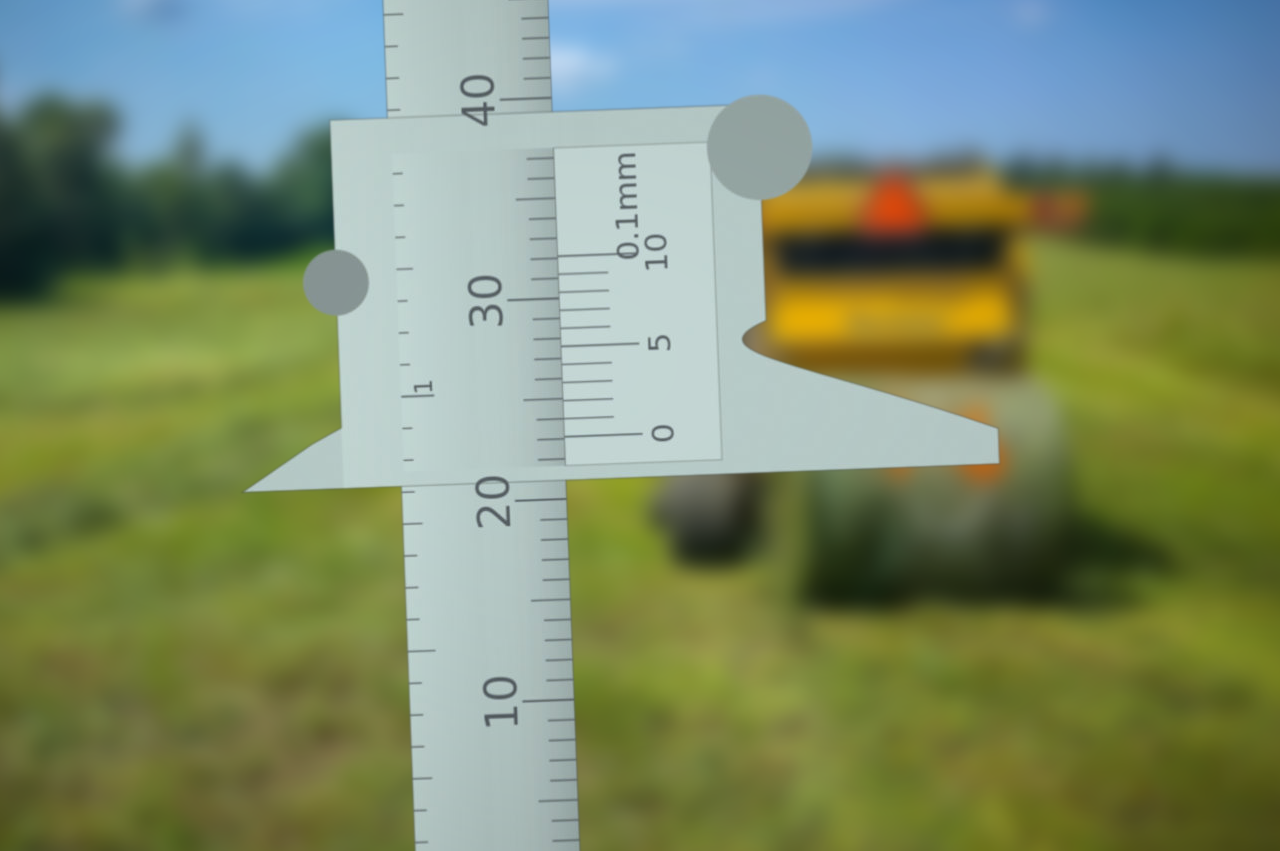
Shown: 23.1 mm
